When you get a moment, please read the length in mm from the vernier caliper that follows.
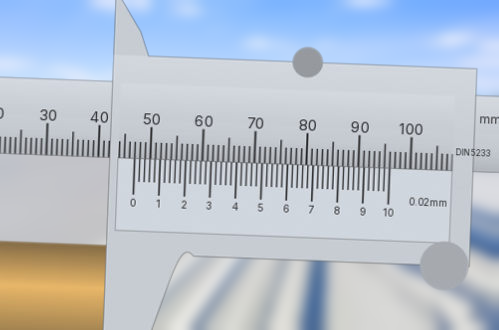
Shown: 47.0 mm
